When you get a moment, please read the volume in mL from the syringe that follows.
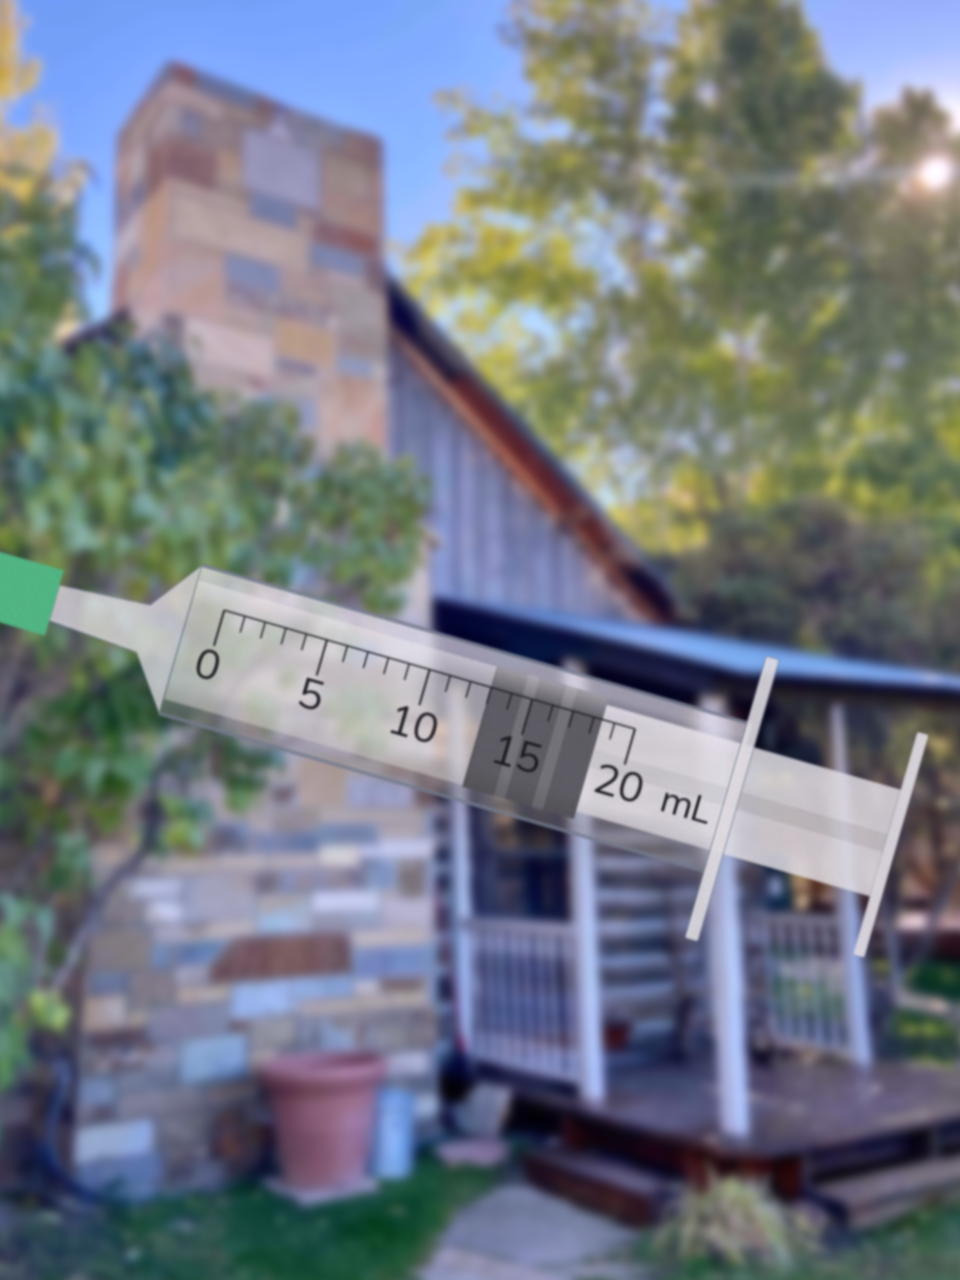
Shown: 13 mL
